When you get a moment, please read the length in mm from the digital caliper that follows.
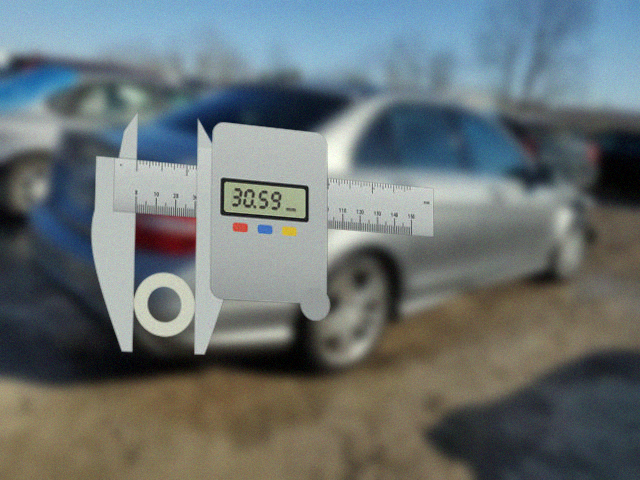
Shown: 30.59 mm
